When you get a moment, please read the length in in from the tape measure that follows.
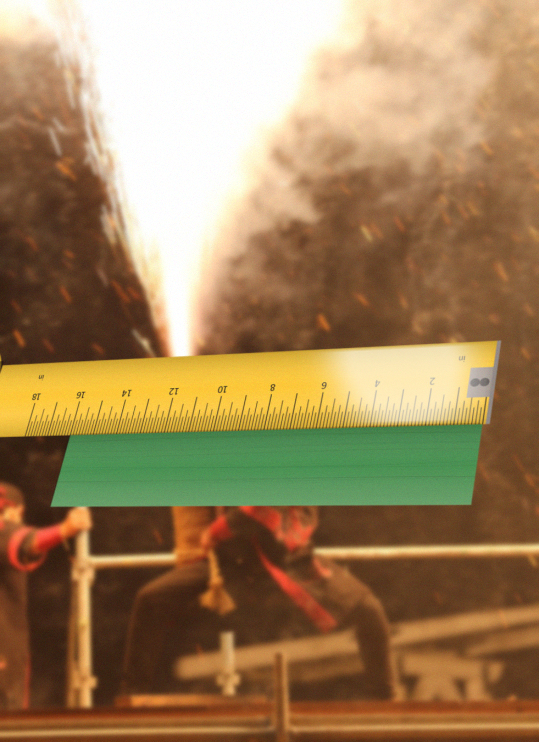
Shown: 16 in
